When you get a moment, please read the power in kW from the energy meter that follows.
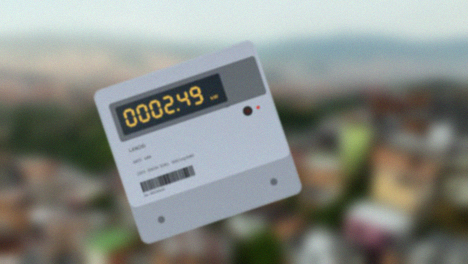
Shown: 2.49 kW
